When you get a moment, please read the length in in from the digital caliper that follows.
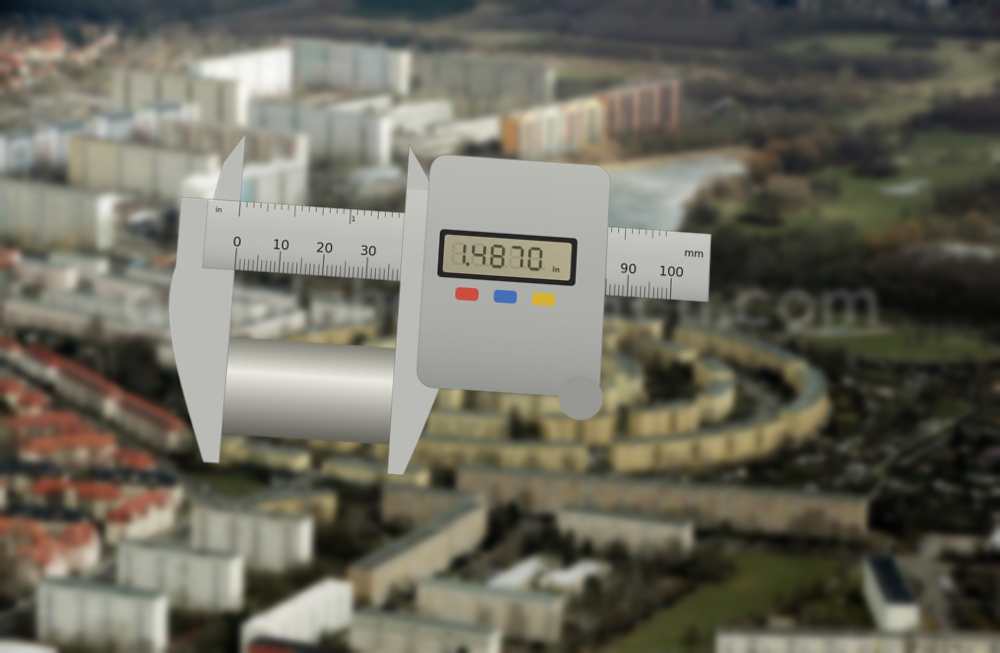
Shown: 1.4870 in
